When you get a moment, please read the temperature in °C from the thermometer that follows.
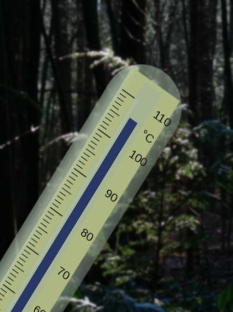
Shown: 106 °C
